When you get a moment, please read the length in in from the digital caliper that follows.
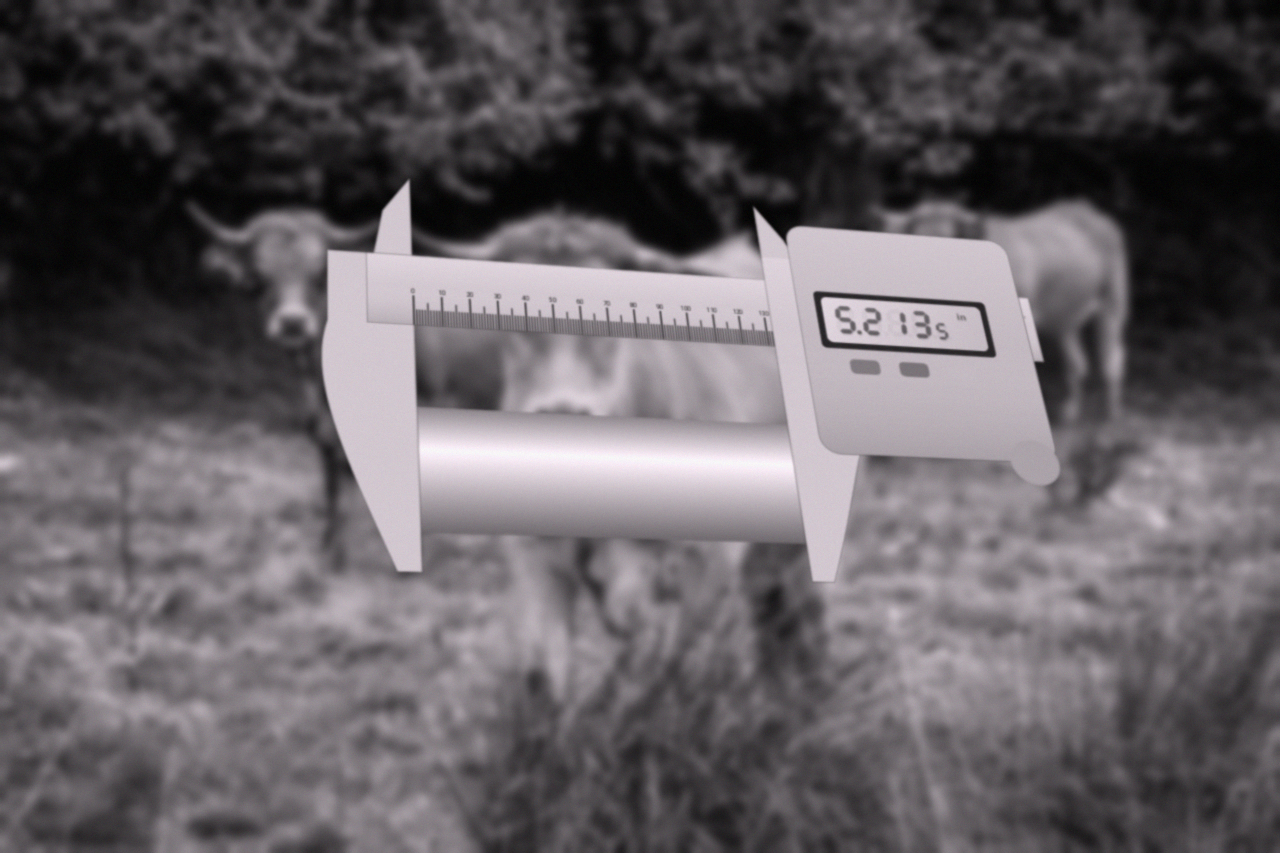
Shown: 5.2135 in
